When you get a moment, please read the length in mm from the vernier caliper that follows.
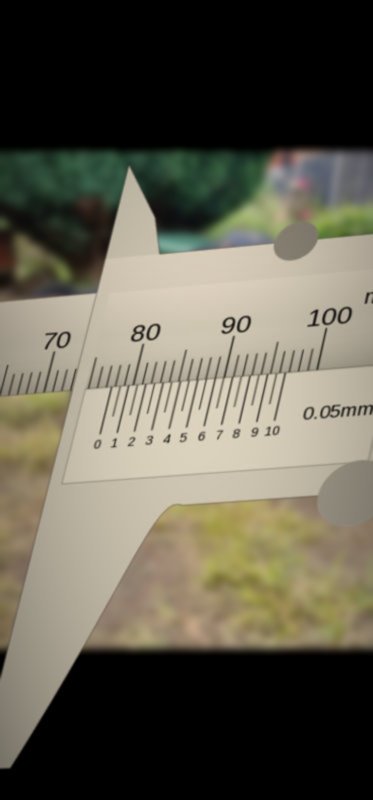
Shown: 77.6 mm
